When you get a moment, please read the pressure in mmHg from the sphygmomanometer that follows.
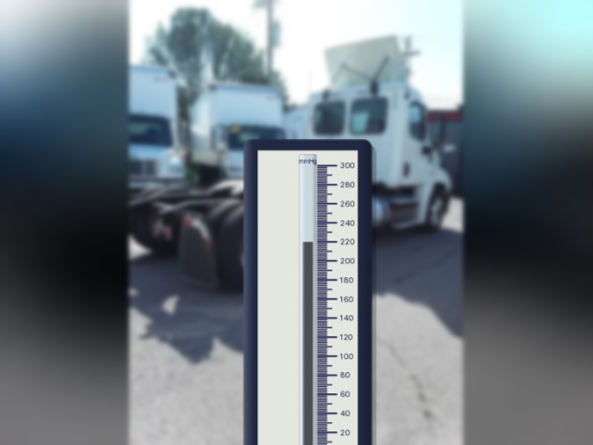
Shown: 220 mmHg
